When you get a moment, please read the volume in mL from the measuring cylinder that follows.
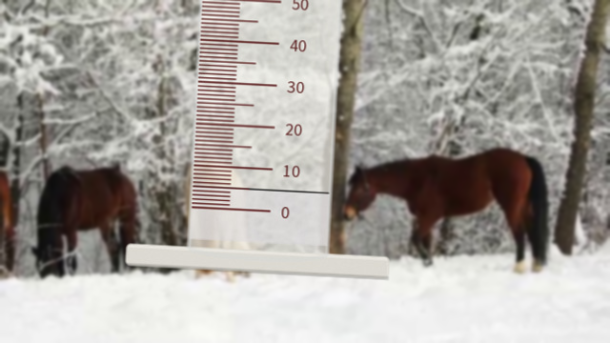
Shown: 5 mL
